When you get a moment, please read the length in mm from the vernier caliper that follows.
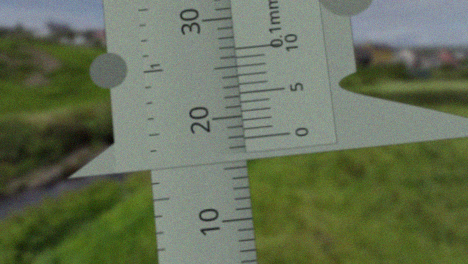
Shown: 17.8 mm
